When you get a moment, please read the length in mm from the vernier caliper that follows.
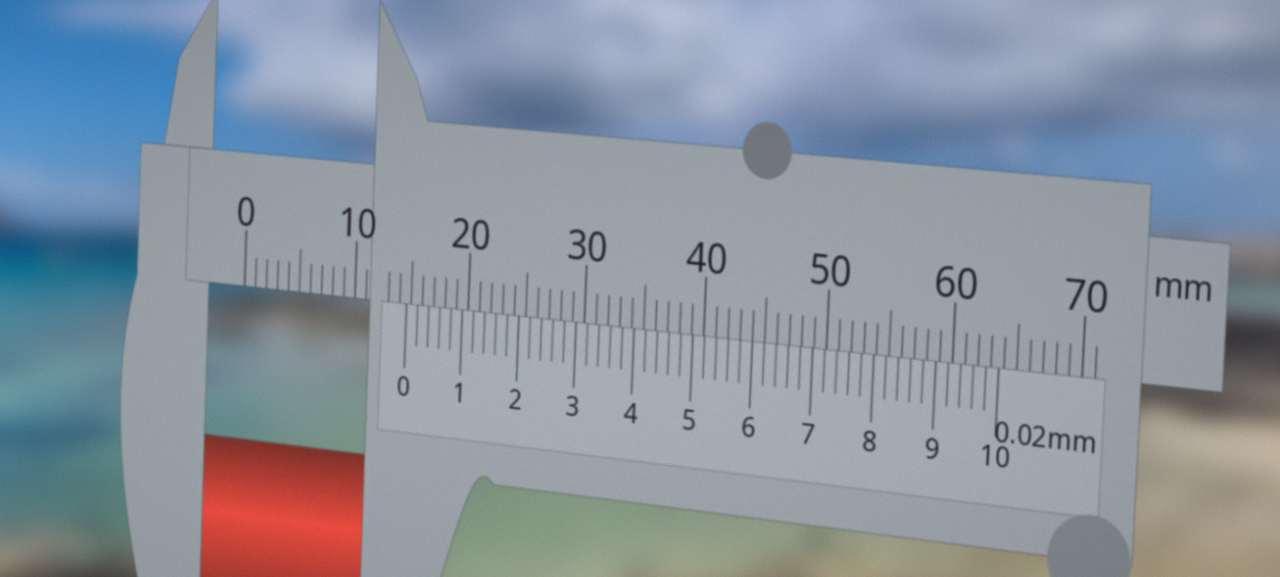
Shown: 14.6 mm
